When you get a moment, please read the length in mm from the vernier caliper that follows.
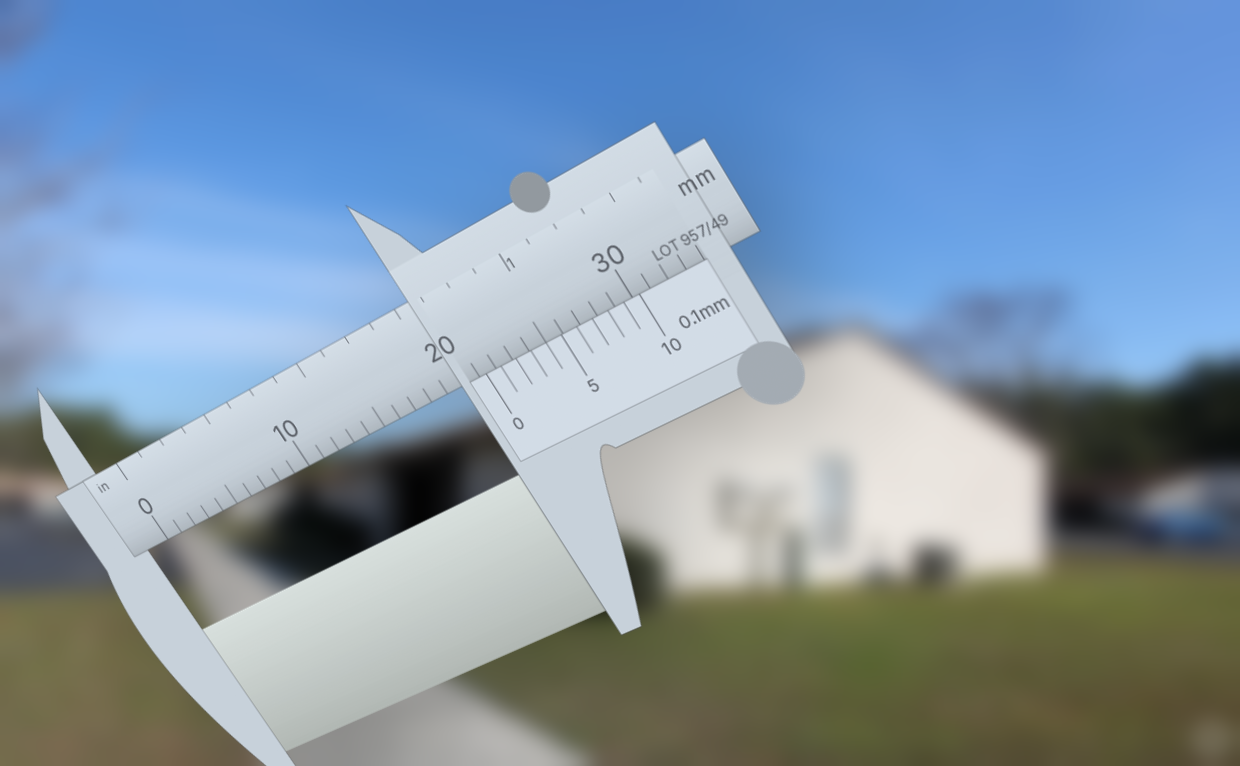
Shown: 21.4 mm
